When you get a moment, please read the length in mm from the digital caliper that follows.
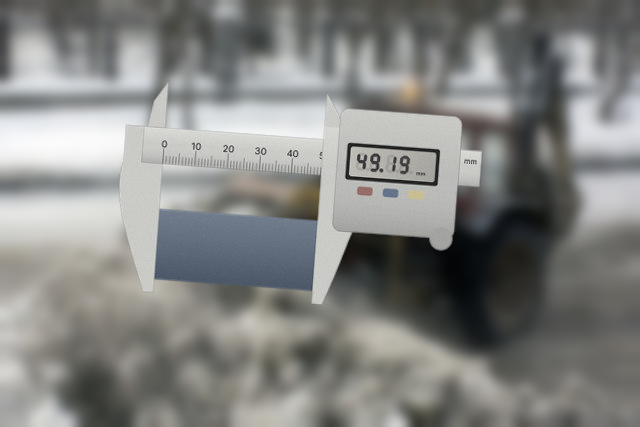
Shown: 49.19 mm
